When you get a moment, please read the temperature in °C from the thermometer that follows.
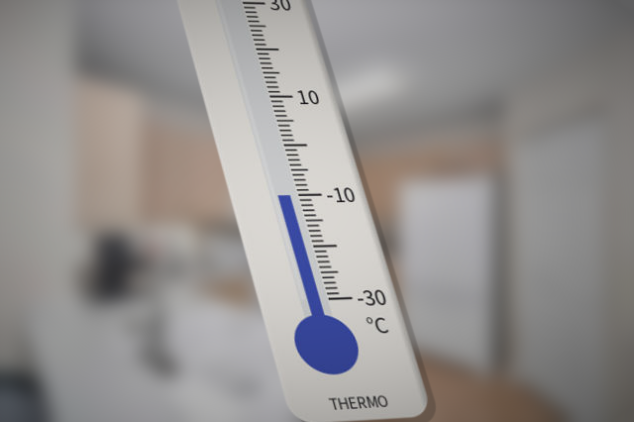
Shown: -10 °C
